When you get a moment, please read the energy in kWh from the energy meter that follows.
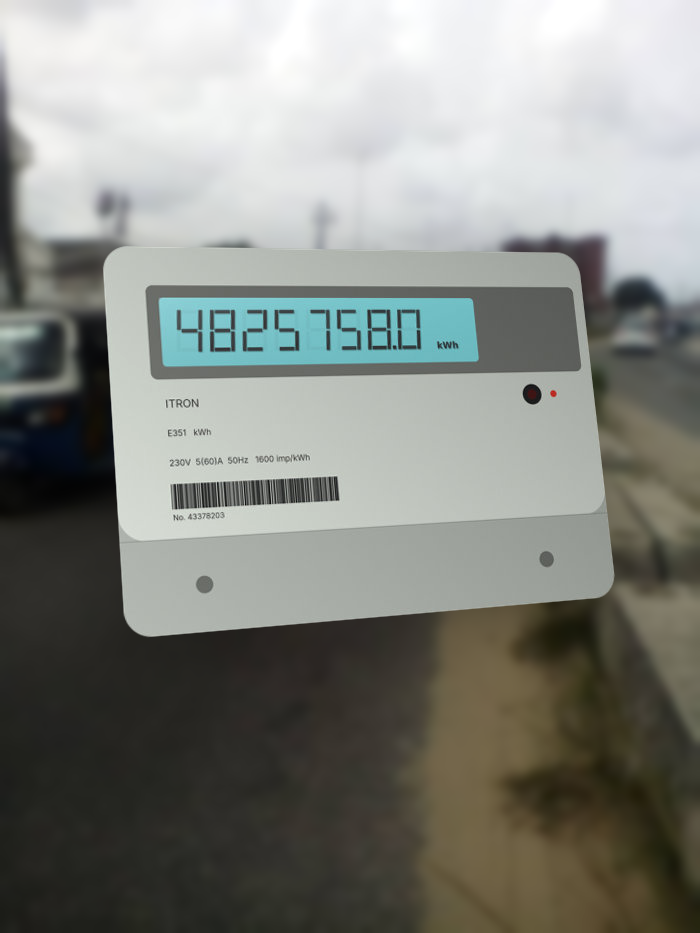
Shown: 4825758.0 kWh
